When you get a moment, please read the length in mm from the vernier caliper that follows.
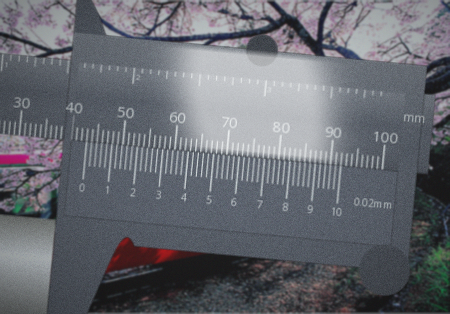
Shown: 43.0 mm
